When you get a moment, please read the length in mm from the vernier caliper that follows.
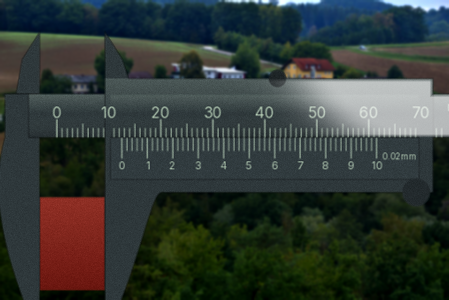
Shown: 12.5 mm
